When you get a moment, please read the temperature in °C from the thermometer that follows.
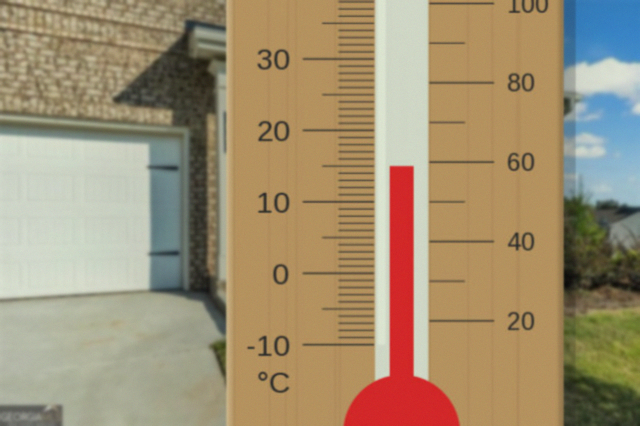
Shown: 15 °C
